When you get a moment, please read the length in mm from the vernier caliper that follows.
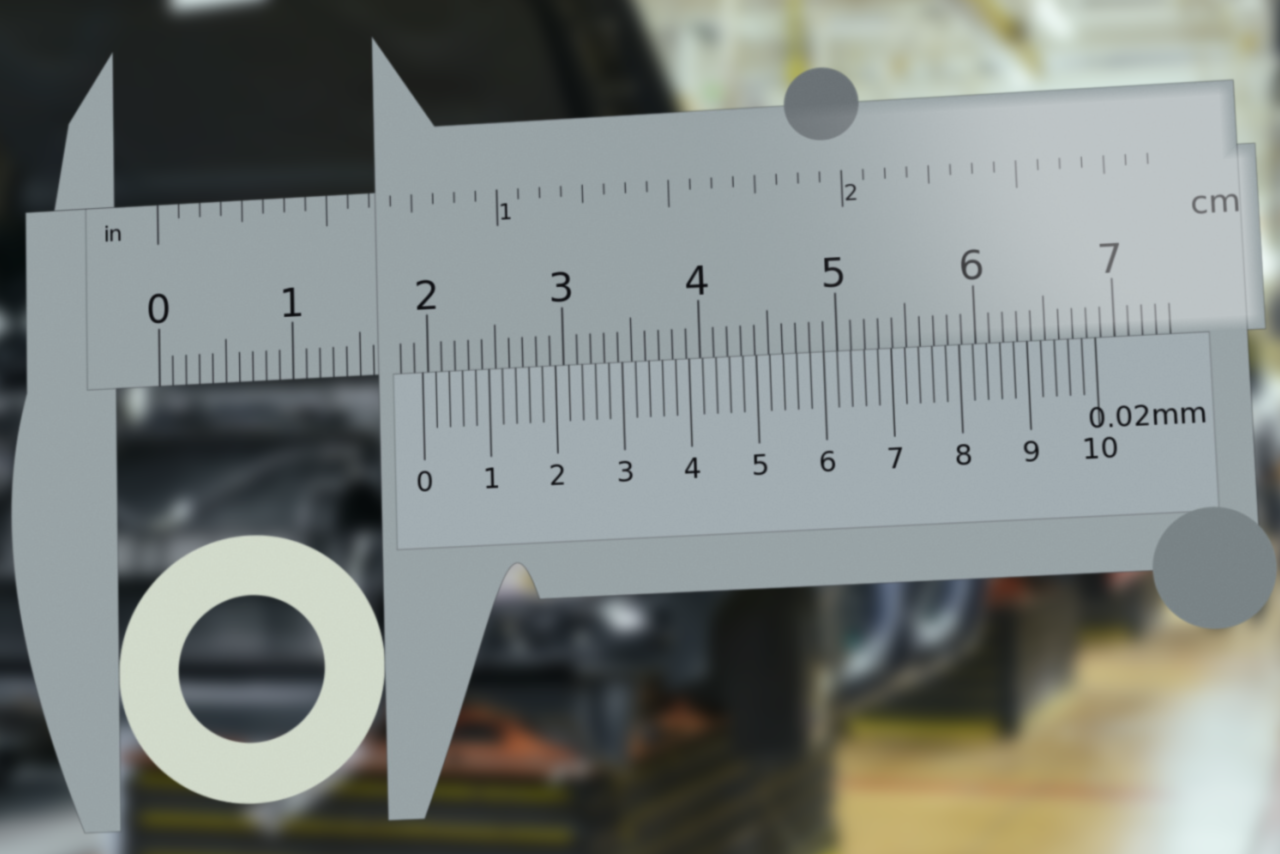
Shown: 19.6 mm
